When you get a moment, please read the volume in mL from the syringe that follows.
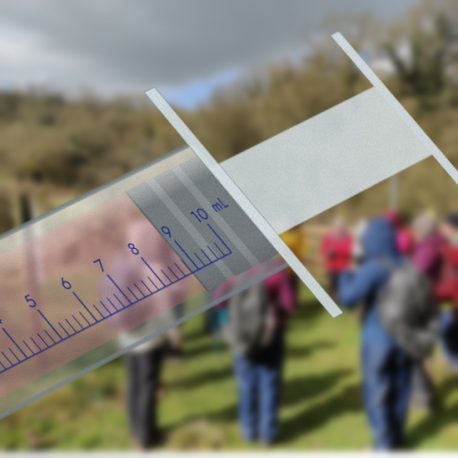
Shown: 8.8 mL
